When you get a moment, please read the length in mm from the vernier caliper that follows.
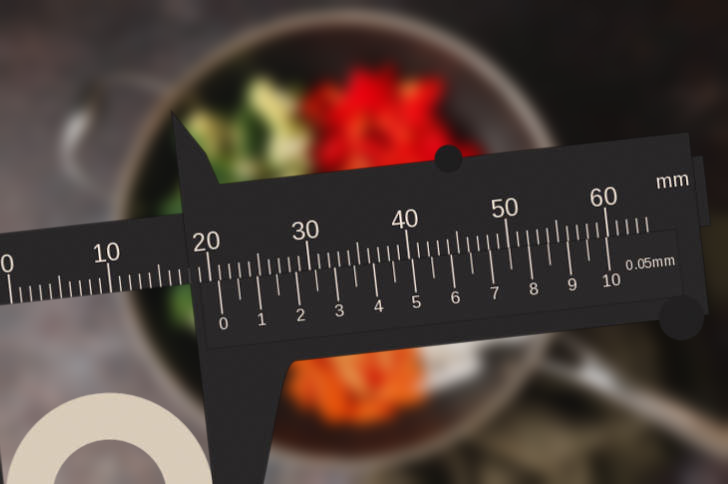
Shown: 20.8 mm
